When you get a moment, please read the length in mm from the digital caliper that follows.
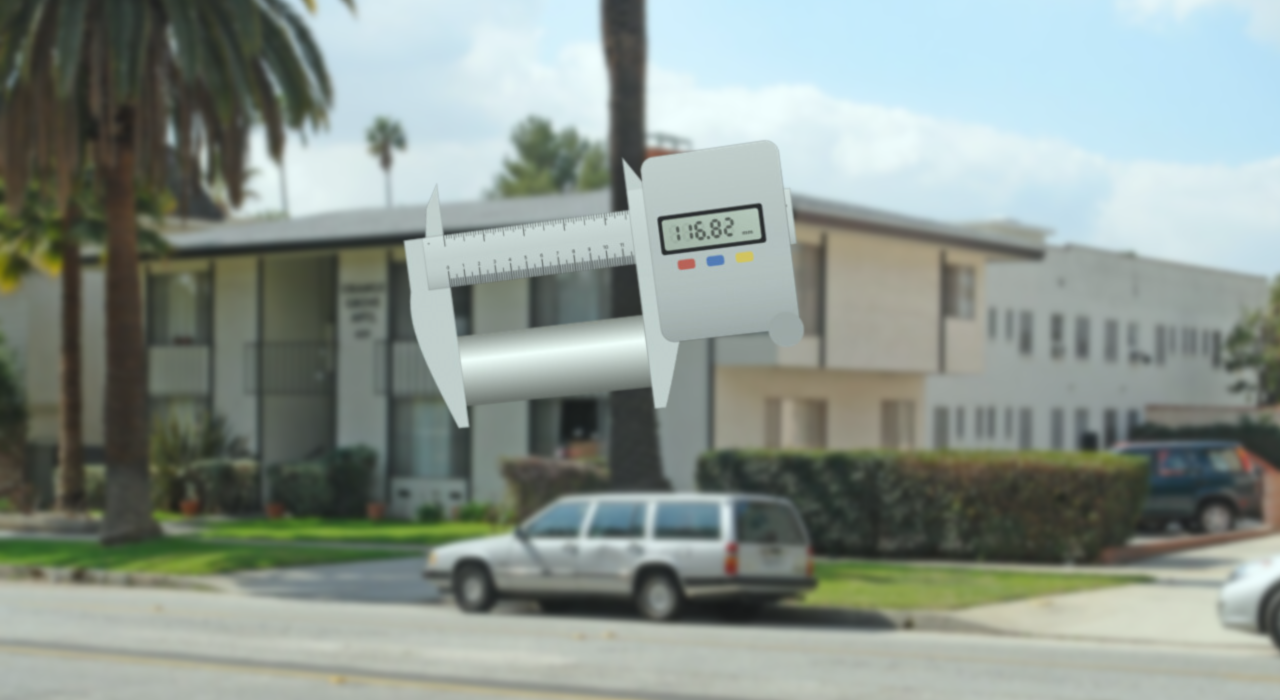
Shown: 116.82 mm
